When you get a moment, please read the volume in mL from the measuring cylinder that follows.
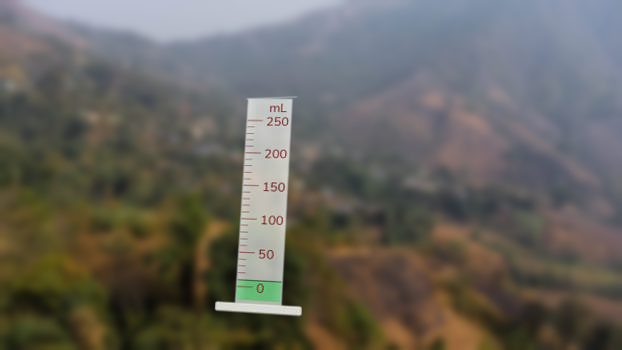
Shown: 10 mL
